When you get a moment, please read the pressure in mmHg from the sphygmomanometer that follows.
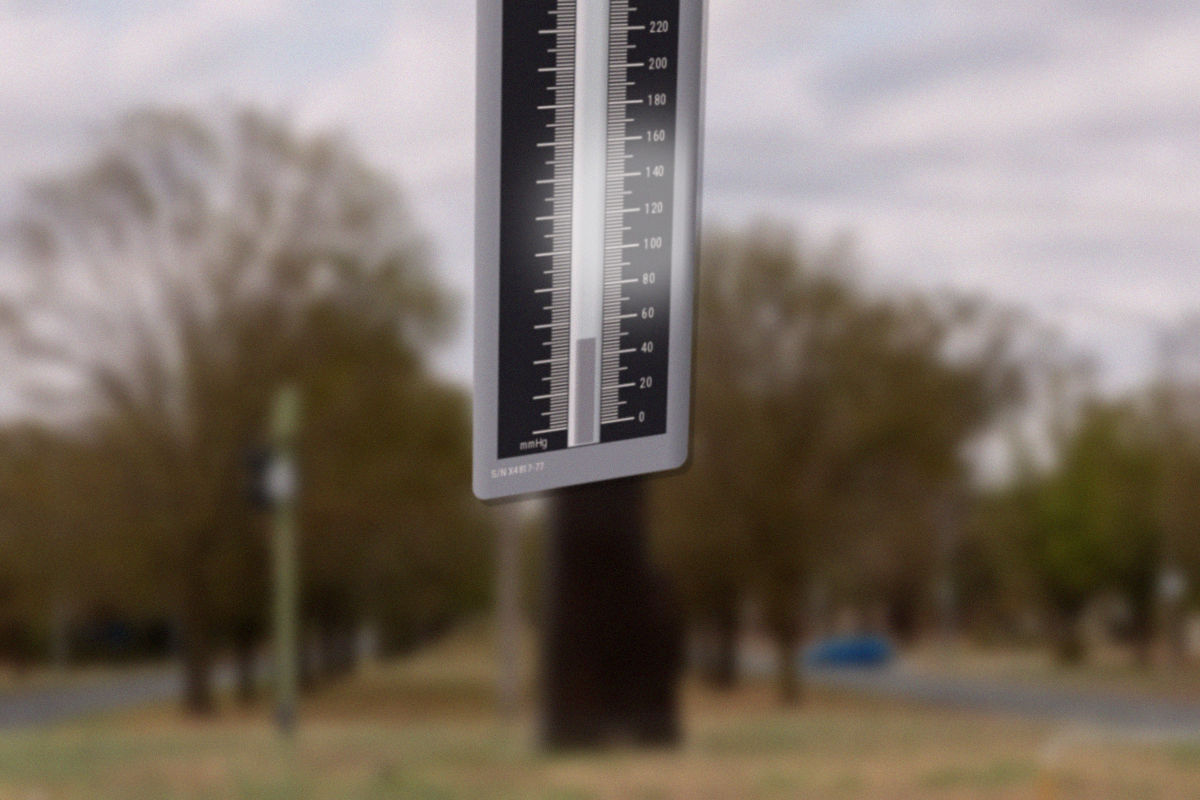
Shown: 50 mmHg
